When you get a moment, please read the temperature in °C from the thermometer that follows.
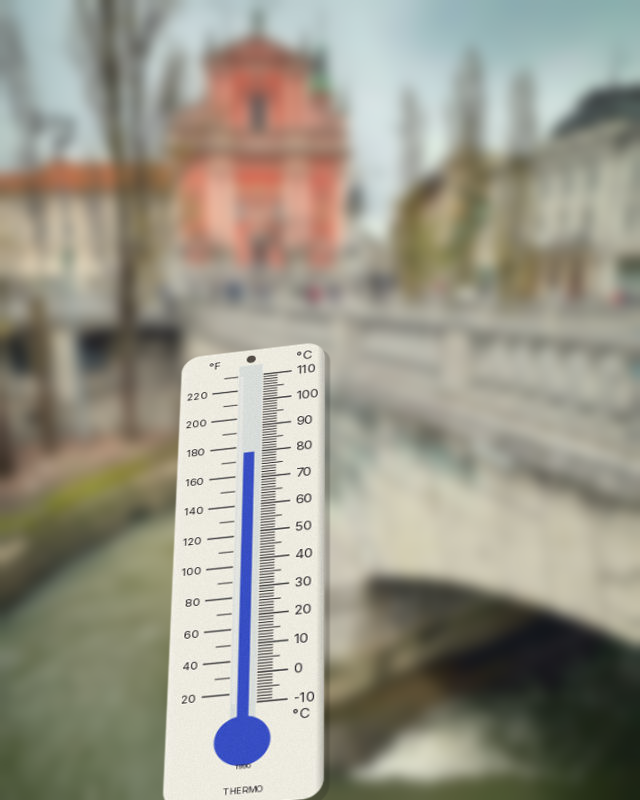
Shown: 80 °C
